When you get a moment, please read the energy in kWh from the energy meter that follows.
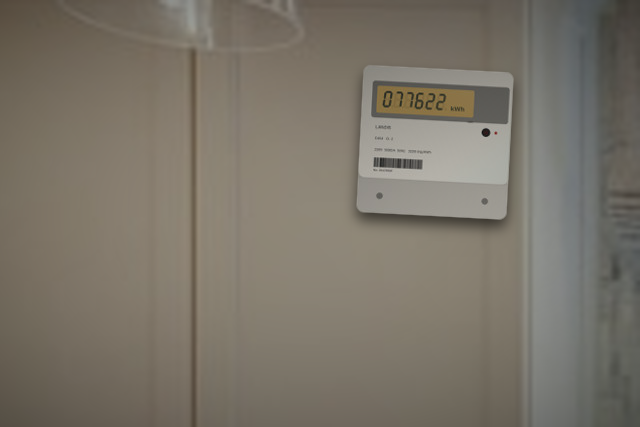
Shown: 77622 kWh
